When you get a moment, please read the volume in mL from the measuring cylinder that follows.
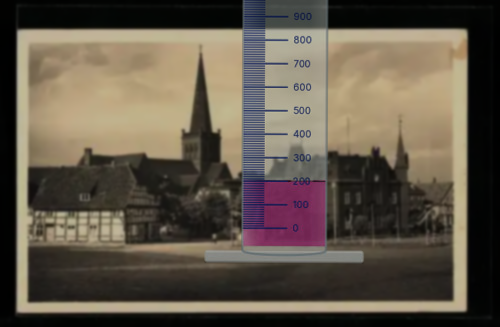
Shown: 200 mL
